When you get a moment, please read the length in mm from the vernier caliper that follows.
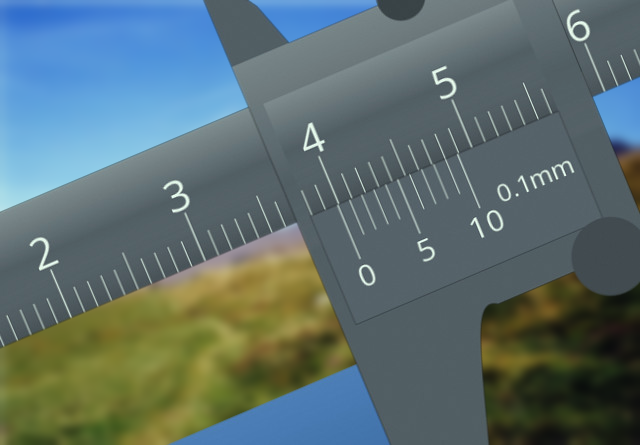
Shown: 39.9 mm
